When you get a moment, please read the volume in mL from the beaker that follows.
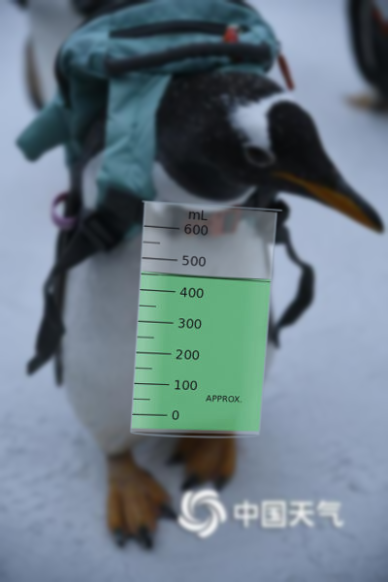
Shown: 450 mL
